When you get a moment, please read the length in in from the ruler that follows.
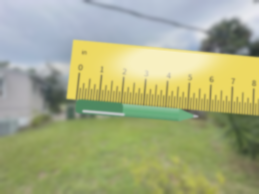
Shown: 5.5 in
